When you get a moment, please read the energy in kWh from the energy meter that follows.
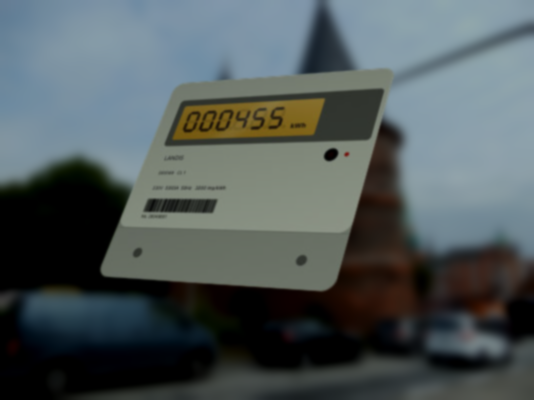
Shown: 455 kWh
